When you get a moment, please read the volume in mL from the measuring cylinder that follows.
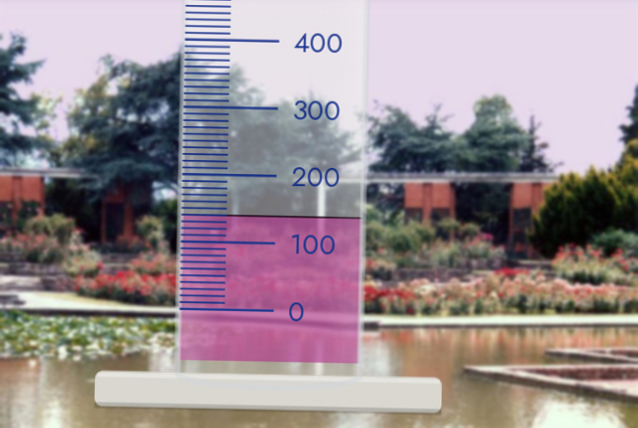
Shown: 140 mL
